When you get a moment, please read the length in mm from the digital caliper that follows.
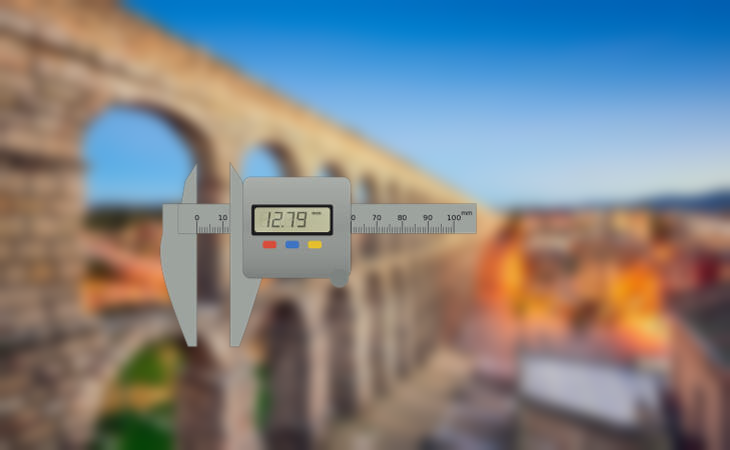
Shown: 12.79 mm
